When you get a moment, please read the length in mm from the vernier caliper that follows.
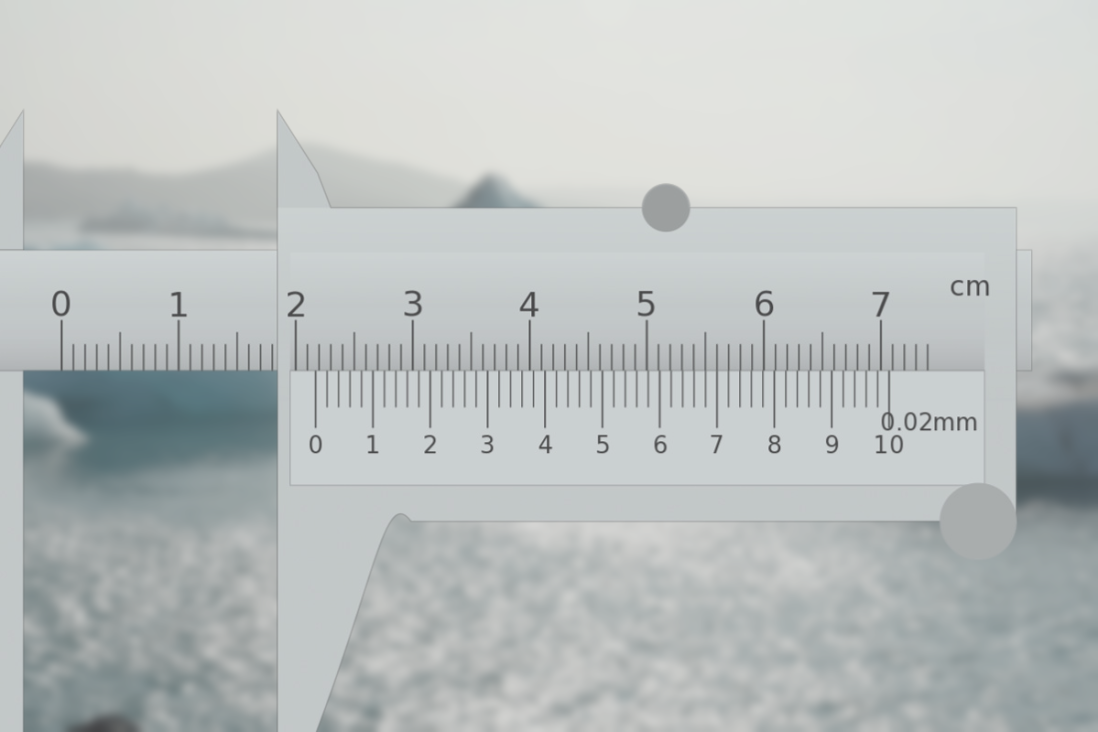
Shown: 21.7 mm
